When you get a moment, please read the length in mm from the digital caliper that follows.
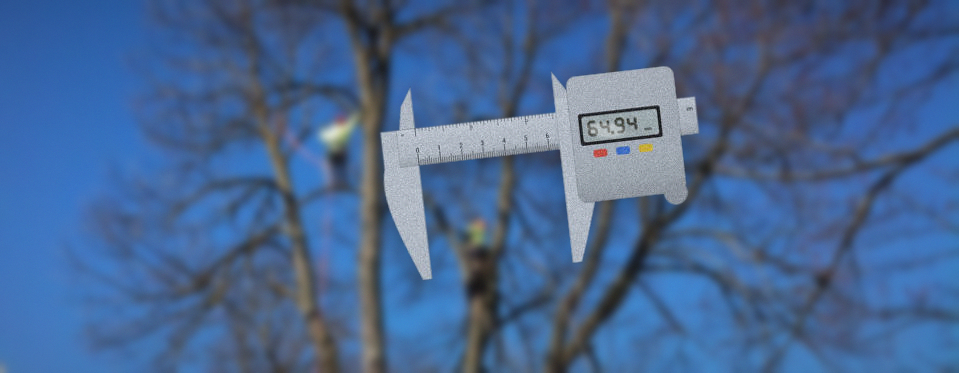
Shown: 64.94 mm
